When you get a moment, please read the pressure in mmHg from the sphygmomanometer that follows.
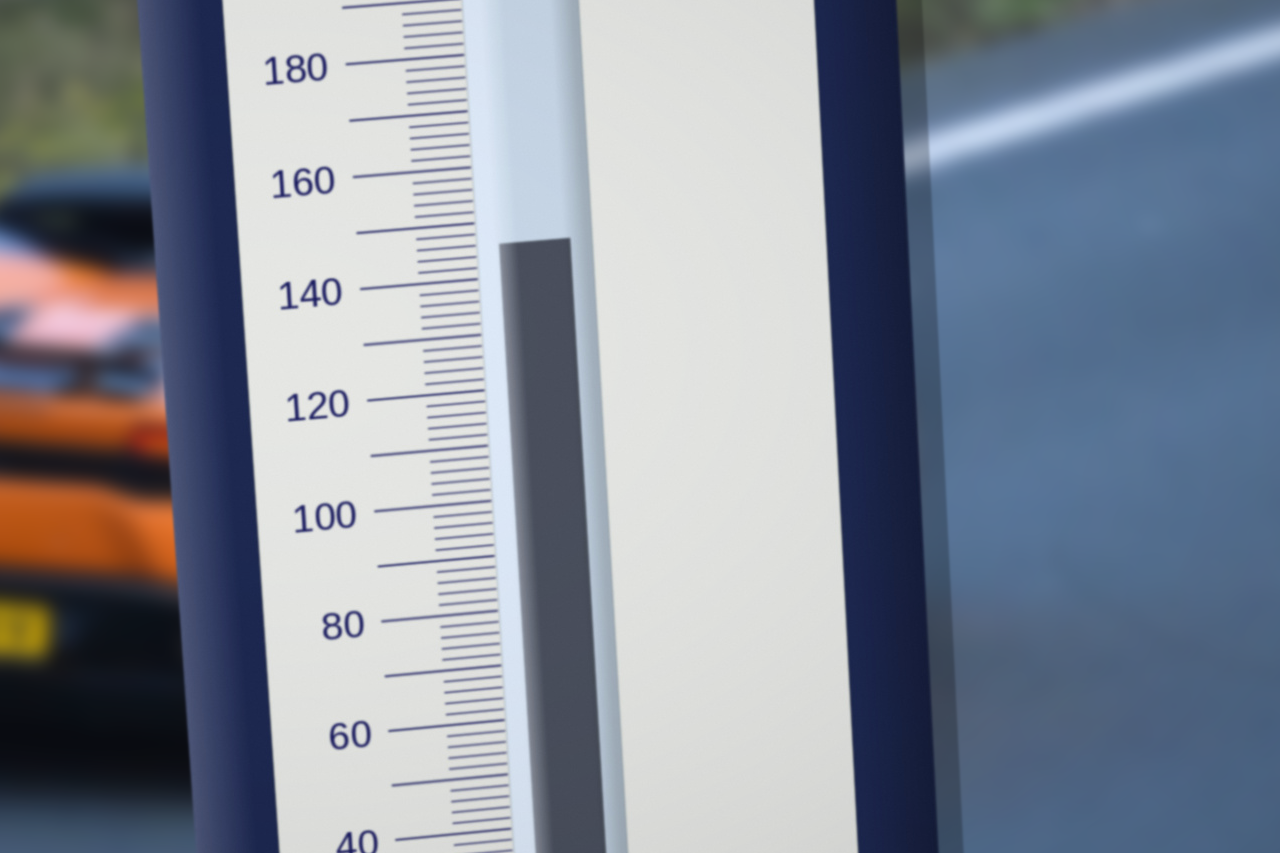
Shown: 146 mmHg
